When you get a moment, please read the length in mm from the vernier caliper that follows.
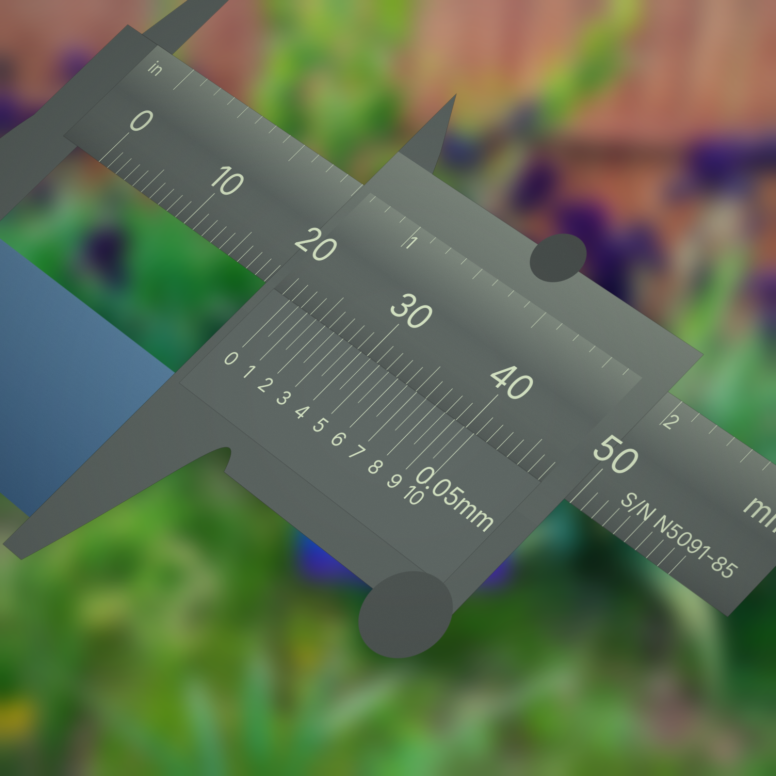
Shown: 21.8 mm
